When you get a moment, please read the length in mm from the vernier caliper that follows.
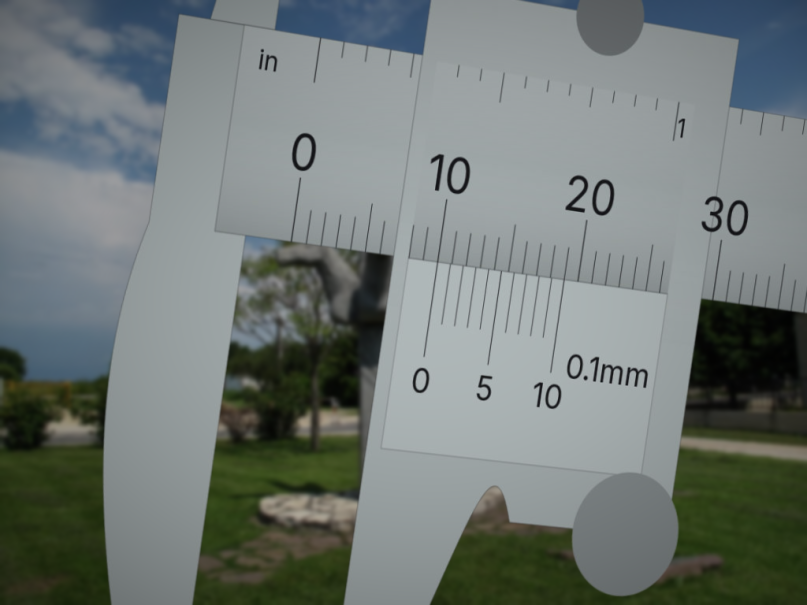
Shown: 10.0 mm
